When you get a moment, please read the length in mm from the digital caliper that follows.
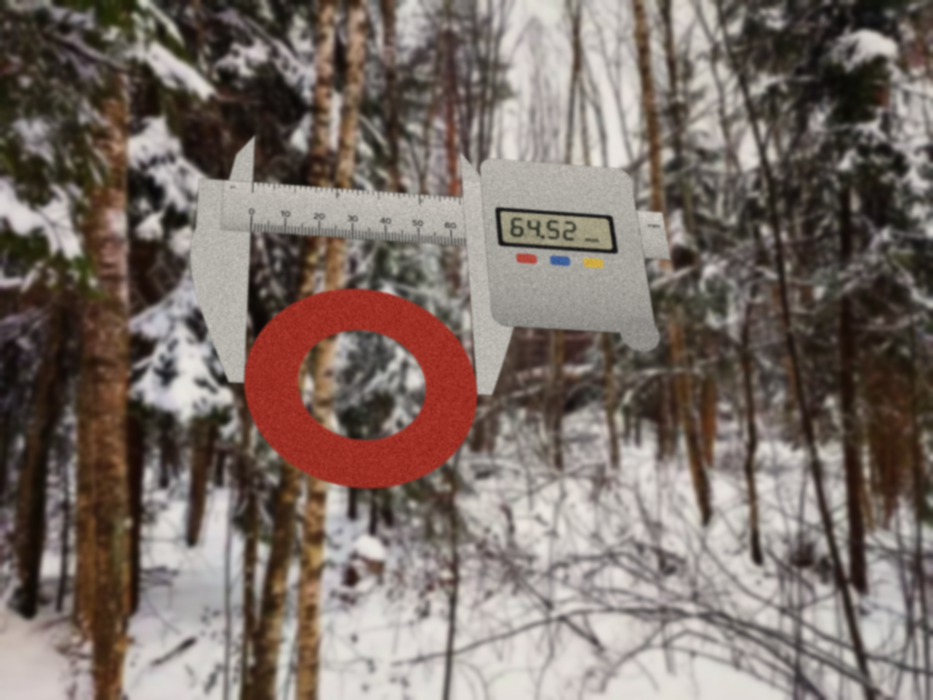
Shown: 64.52 mm
